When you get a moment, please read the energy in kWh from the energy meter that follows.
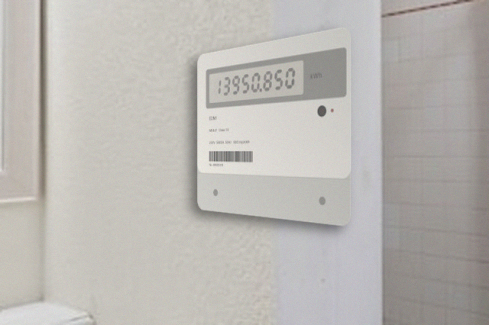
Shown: 13950.850 kWh
